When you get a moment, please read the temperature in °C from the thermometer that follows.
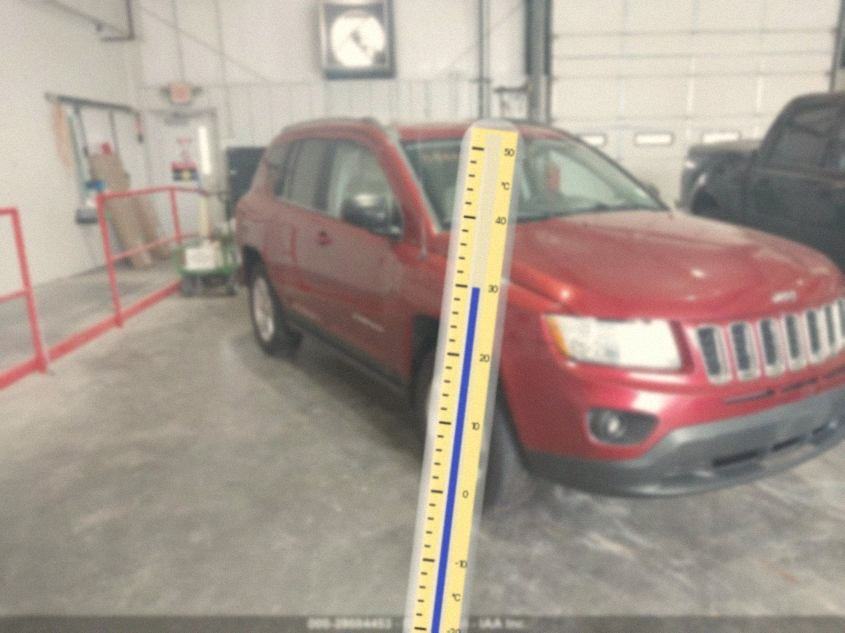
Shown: 30 °C
